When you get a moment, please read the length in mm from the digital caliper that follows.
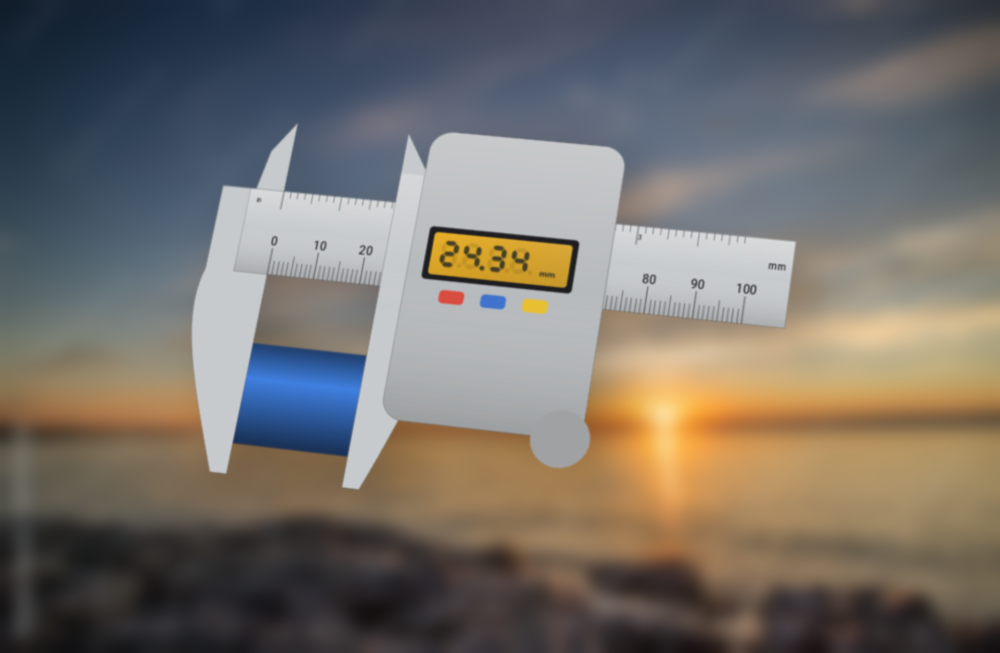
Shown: 24.34 mm
